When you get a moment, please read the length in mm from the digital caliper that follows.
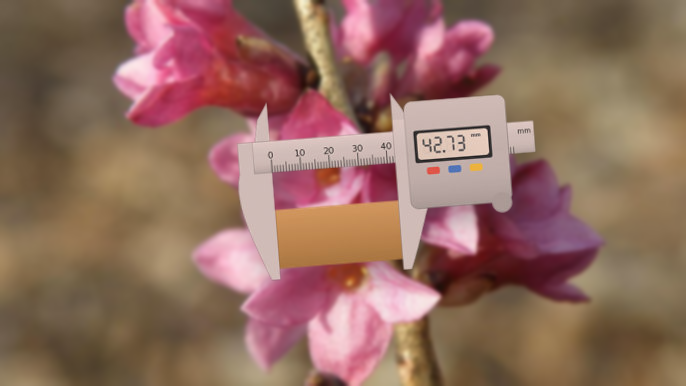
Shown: 42.73 mm
